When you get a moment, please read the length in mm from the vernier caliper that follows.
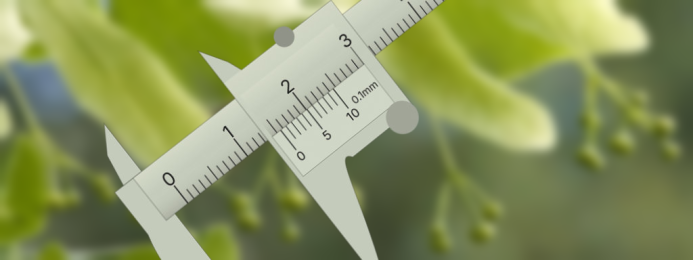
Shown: 15.6 mm
